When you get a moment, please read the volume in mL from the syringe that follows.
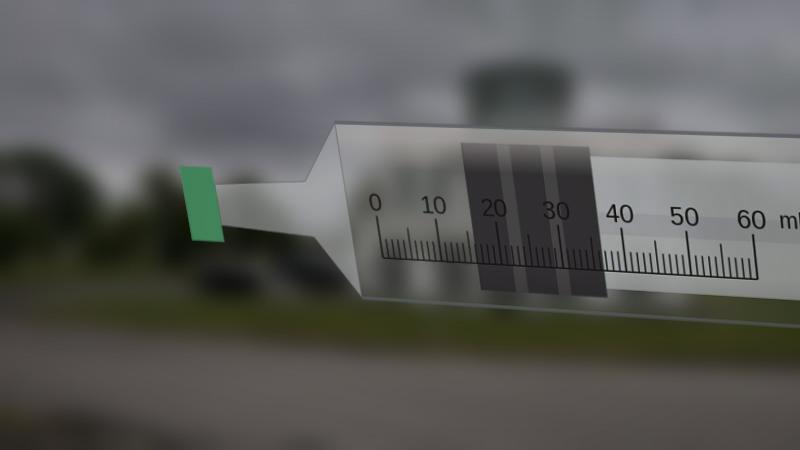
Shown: 16 mL
